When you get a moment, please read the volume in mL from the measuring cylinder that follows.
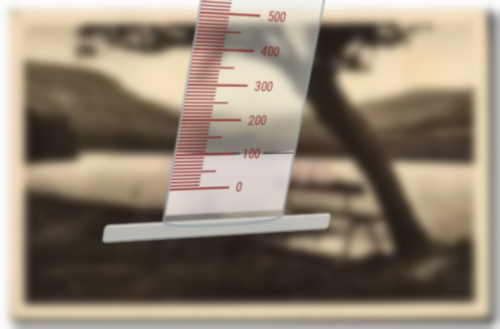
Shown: 100 mL
